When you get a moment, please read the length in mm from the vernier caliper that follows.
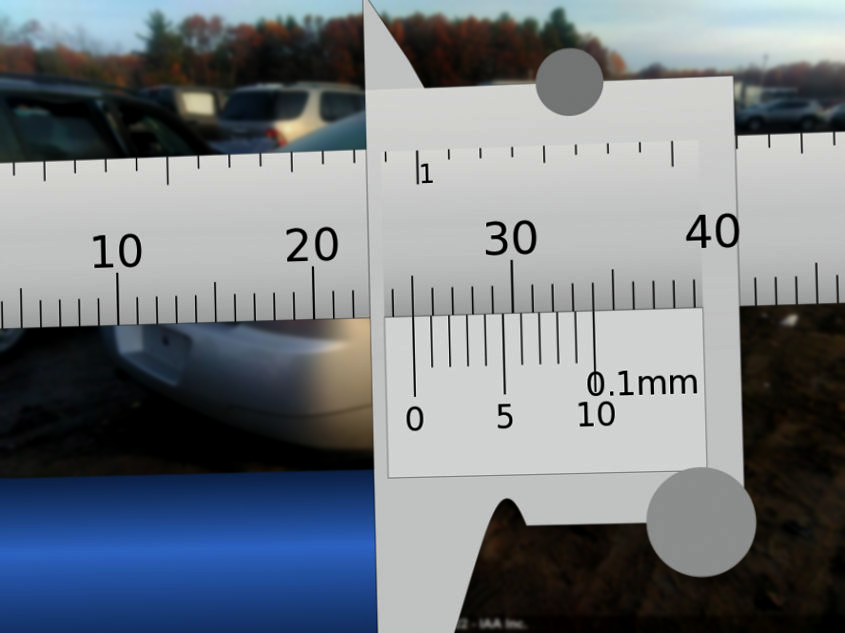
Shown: 25.0 mm
